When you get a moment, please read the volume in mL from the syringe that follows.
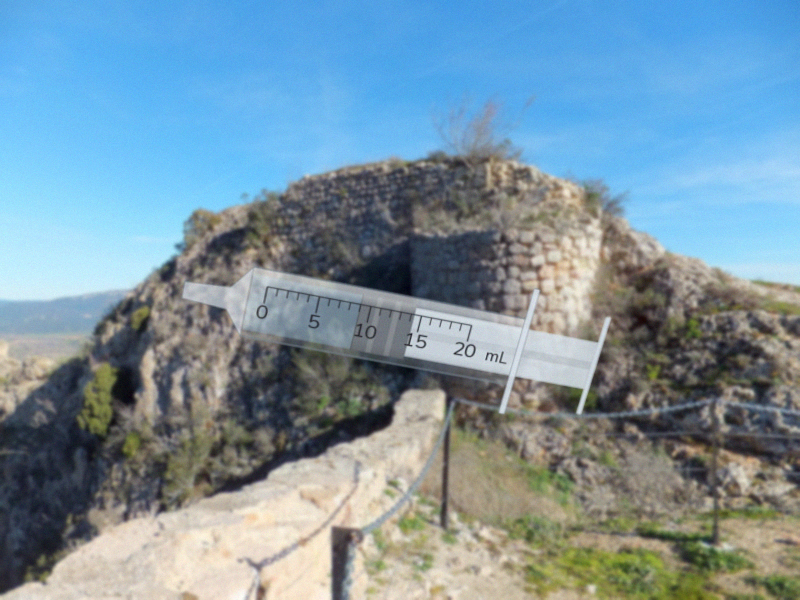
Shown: 9 mL
